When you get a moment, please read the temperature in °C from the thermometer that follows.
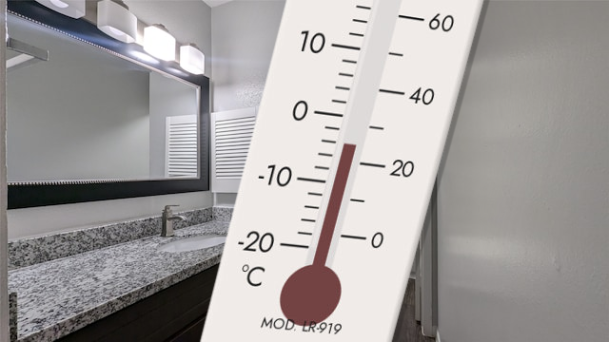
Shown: -4 °C
